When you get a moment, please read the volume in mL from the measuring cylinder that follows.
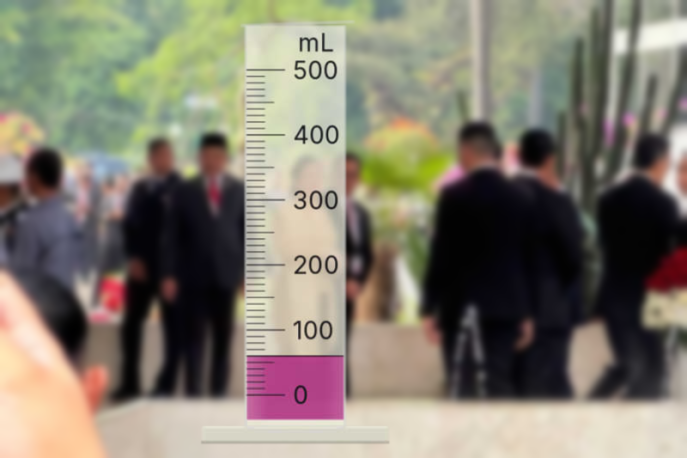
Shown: 60 mL
